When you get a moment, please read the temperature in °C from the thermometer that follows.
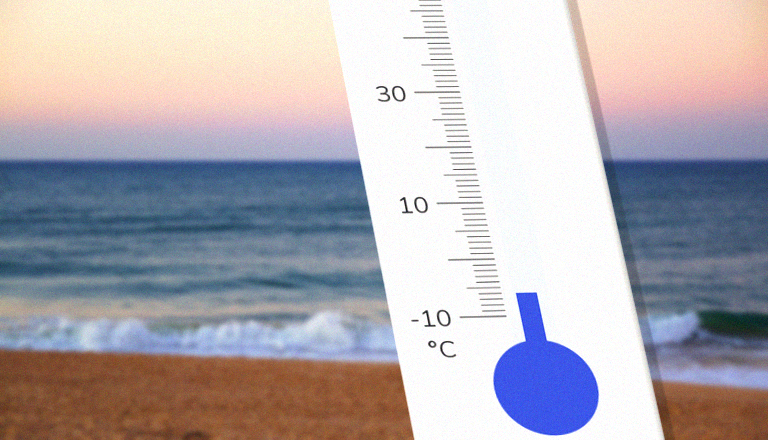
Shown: -6 °C
